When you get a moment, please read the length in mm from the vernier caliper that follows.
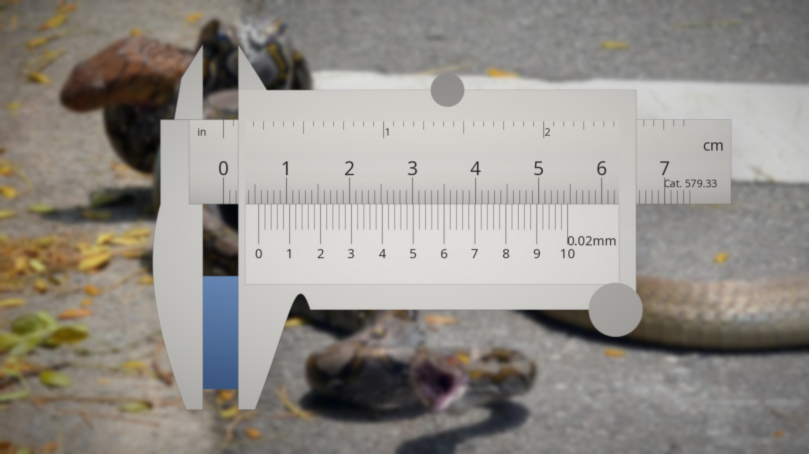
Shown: 5.6 mm
